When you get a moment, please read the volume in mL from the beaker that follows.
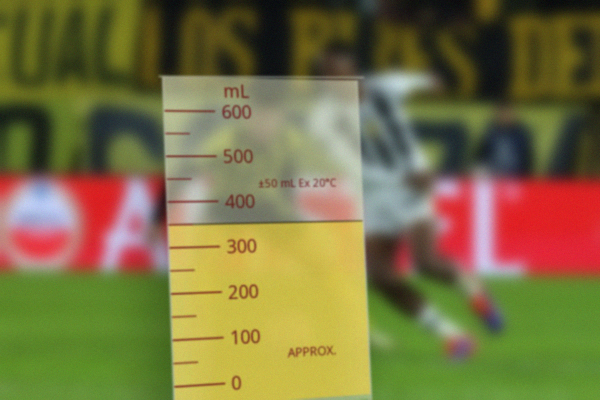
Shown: 350 mL
